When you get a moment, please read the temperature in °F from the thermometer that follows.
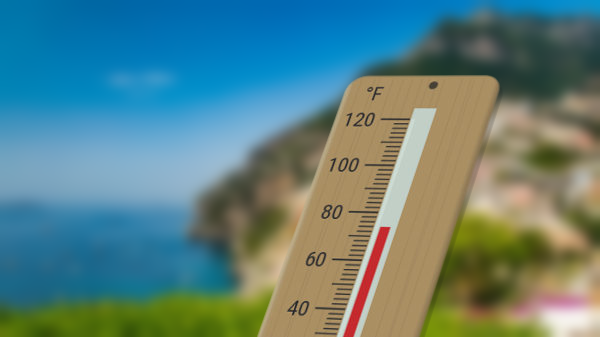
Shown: 74 °F
